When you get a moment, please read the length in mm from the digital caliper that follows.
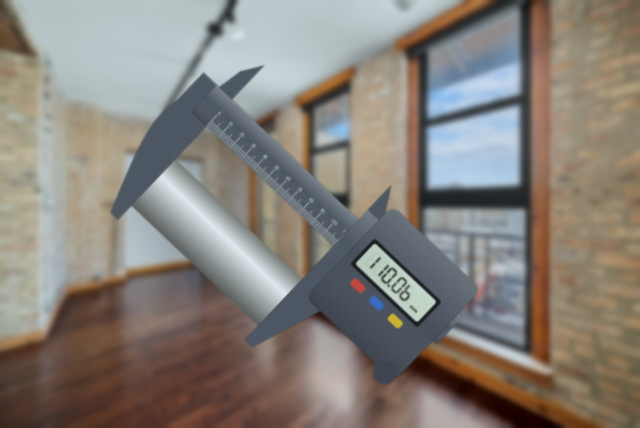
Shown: 110.06 mm
